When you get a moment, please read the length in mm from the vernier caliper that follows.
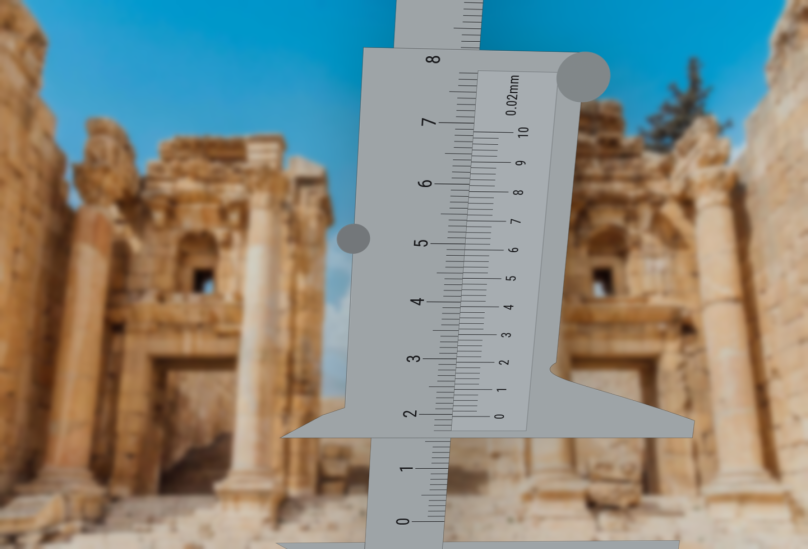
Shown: 19.6 mm
